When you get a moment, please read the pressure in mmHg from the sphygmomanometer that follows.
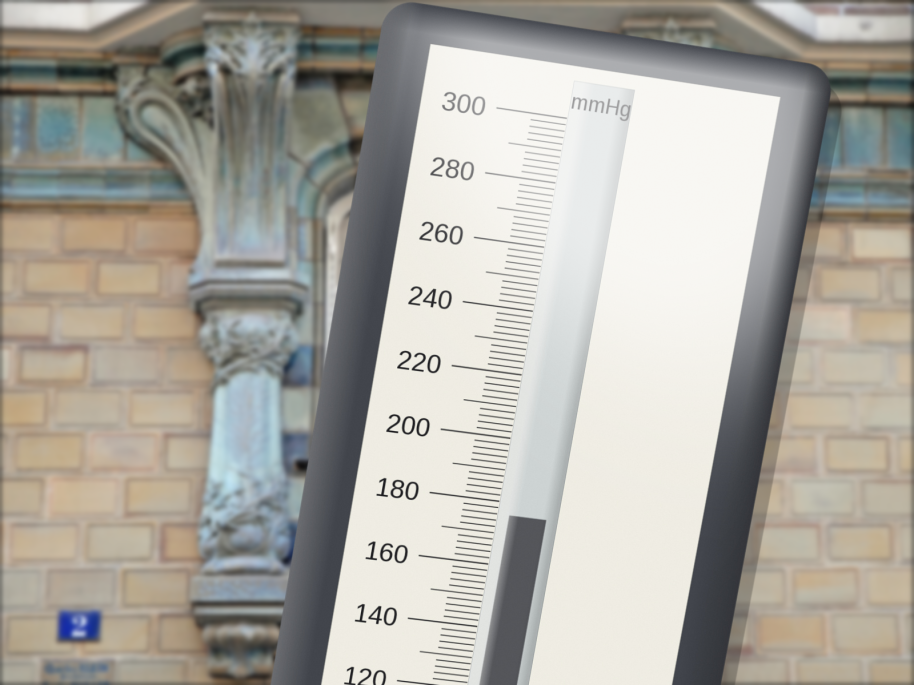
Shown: 176 mmHg
